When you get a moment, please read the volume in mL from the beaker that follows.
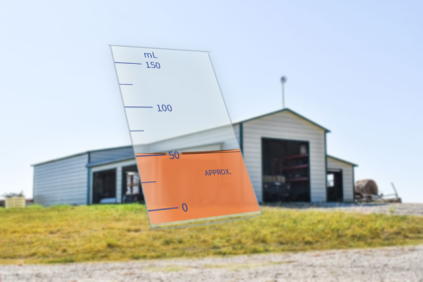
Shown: 50 mL
